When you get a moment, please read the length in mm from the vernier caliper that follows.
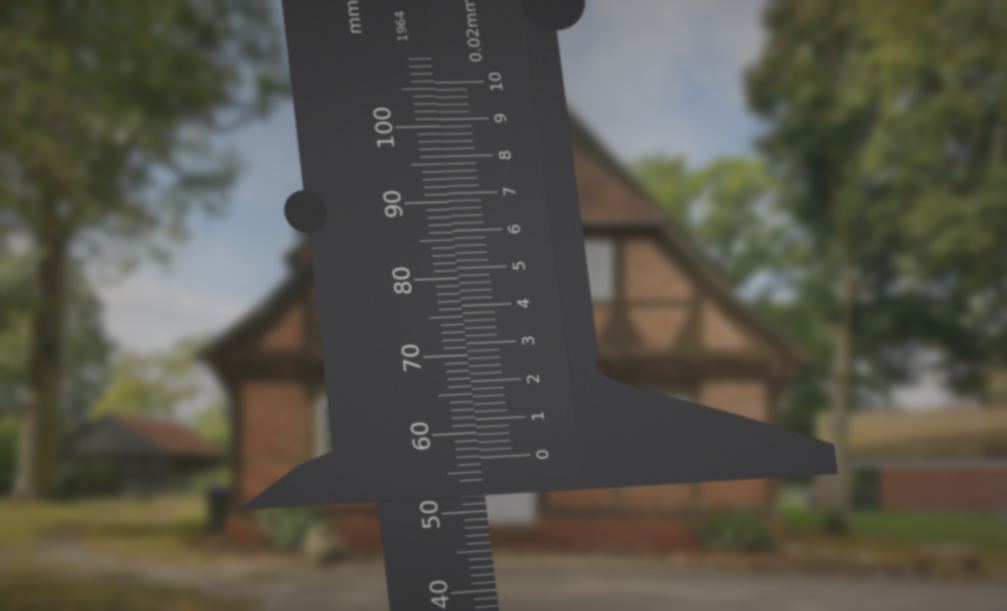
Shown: 56.8 mm
